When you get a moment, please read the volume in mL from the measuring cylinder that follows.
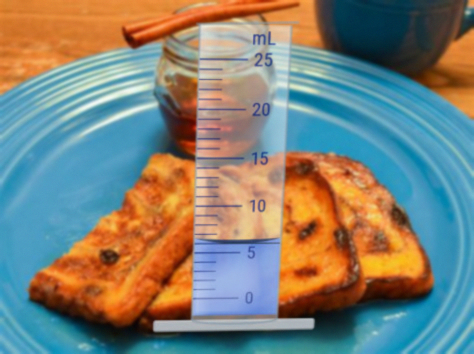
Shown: 6 mL
